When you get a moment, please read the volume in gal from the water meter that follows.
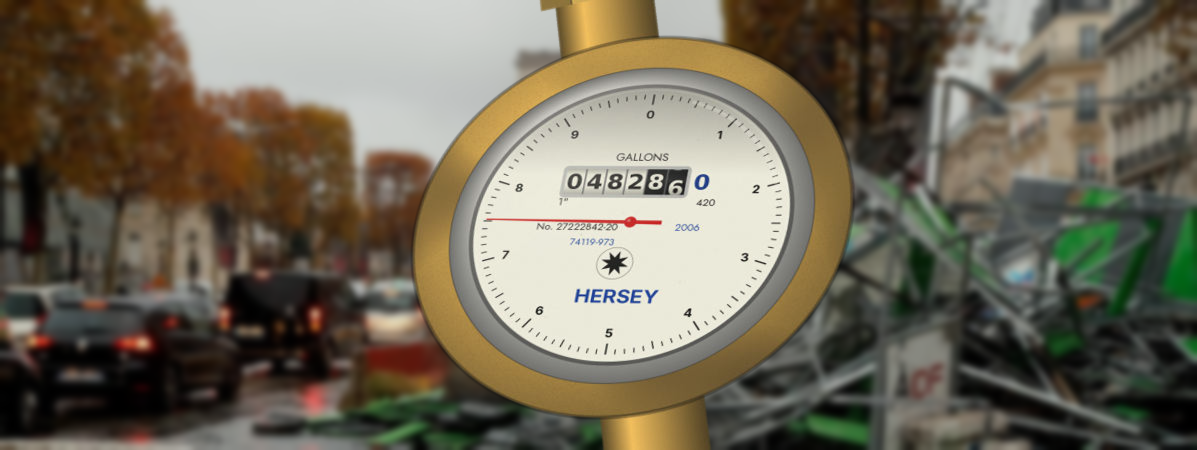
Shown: 482857.5 gal
